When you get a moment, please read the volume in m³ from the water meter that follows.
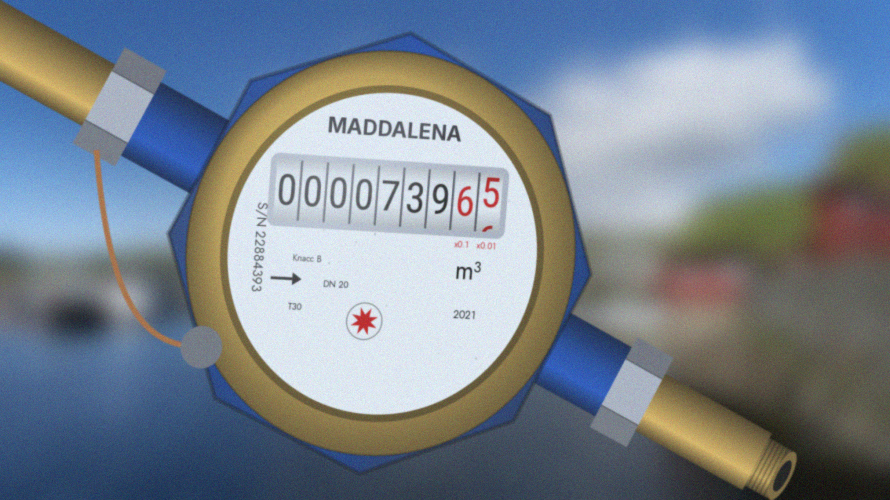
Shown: 739.65 m³
